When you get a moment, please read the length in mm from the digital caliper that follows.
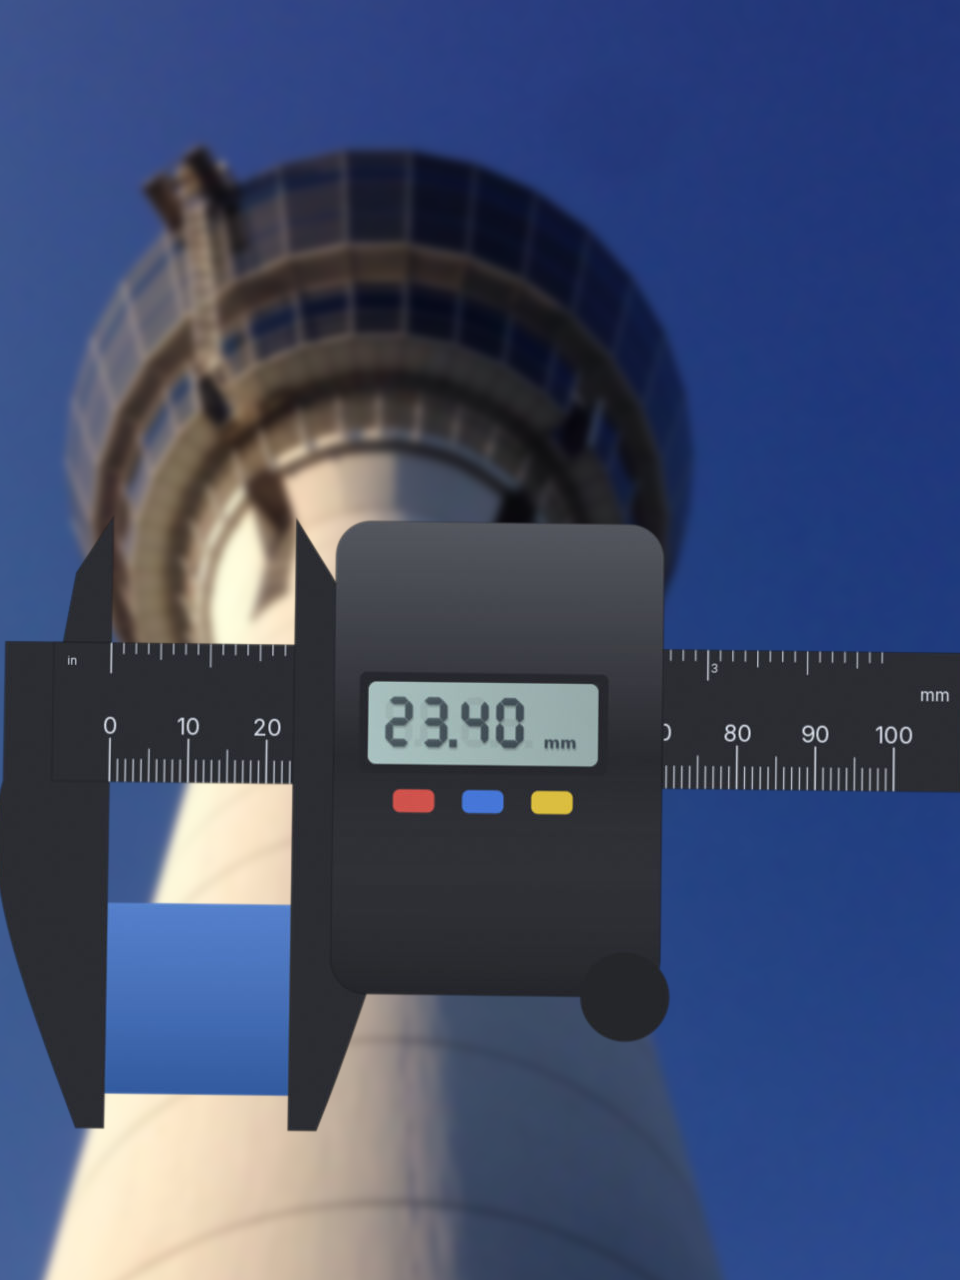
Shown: 23.40 mm
